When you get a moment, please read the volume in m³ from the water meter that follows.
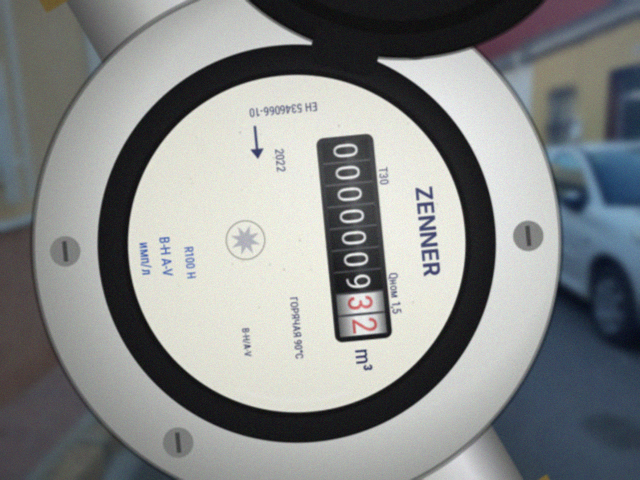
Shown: 9.32 m³
